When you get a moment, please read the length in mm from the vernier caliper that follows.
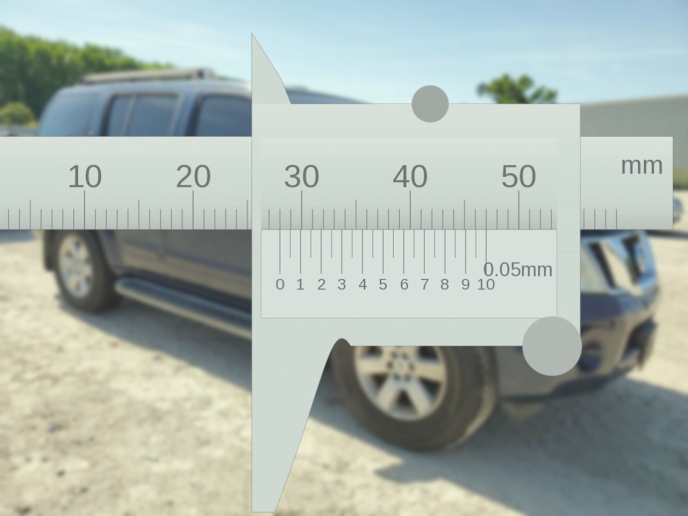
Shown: 28.0 mm
